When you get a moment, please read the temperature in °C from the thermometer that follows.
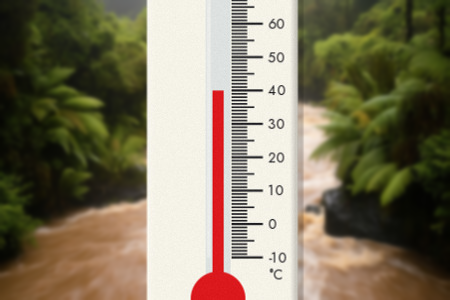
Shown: 40 °C
